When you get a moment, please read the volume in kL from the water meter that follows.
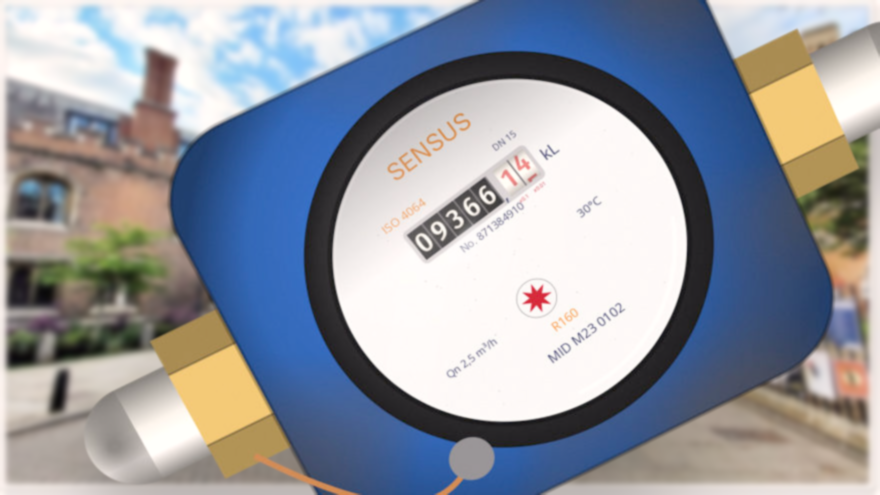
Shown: 9366.14 kL
